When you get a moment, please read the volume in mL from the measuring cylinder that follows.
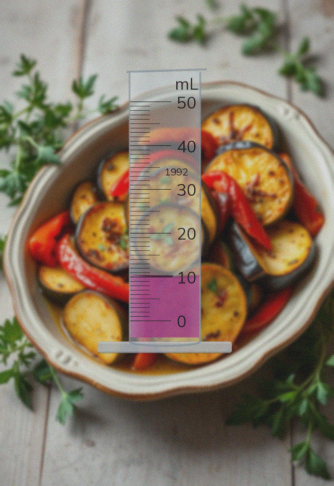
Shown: 10 mL
